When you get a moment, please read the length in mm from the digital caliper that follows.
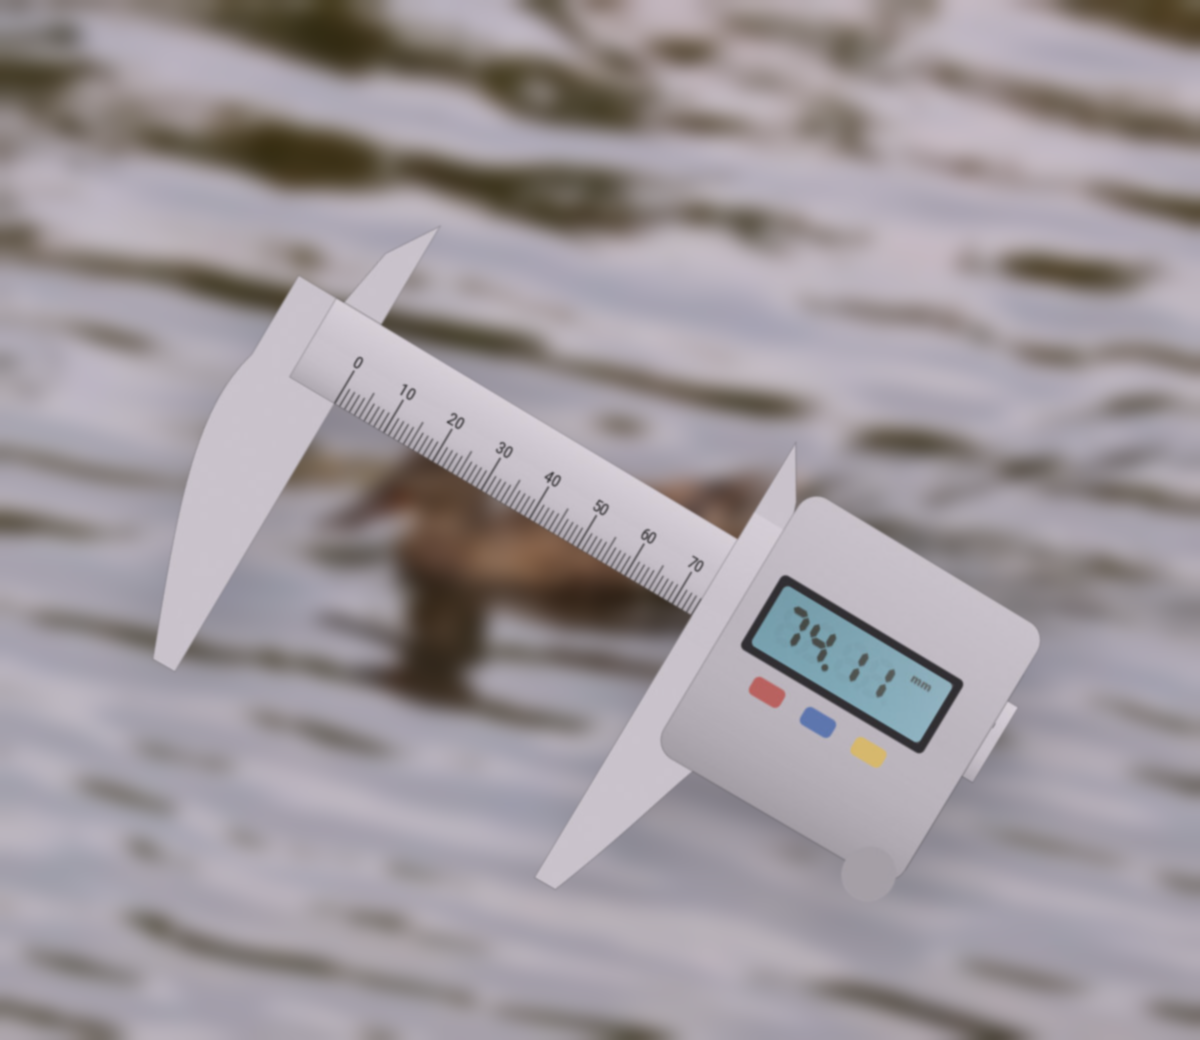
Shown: 74.11 mm
